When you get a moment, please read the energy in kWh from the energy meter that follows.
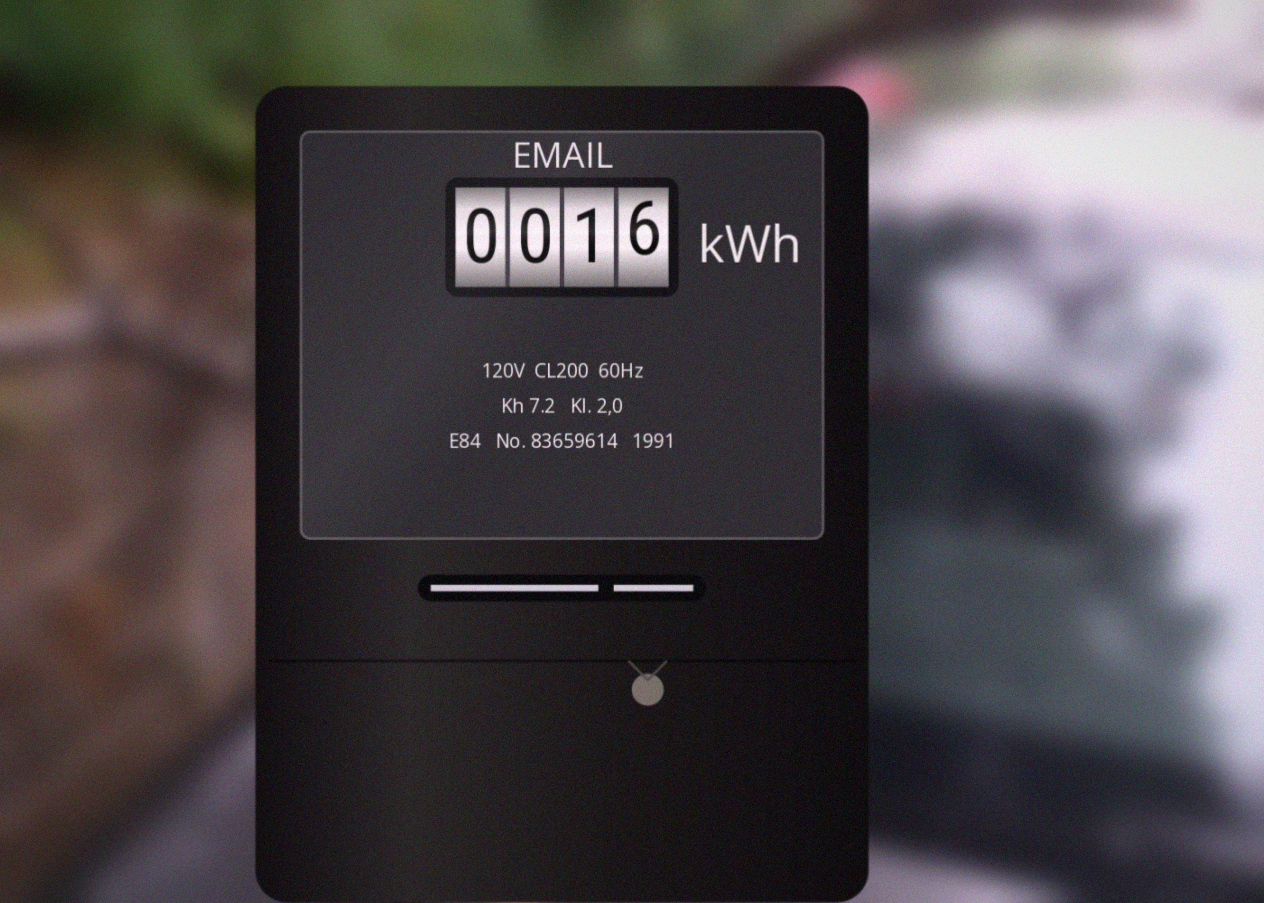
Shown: 16 kWh
